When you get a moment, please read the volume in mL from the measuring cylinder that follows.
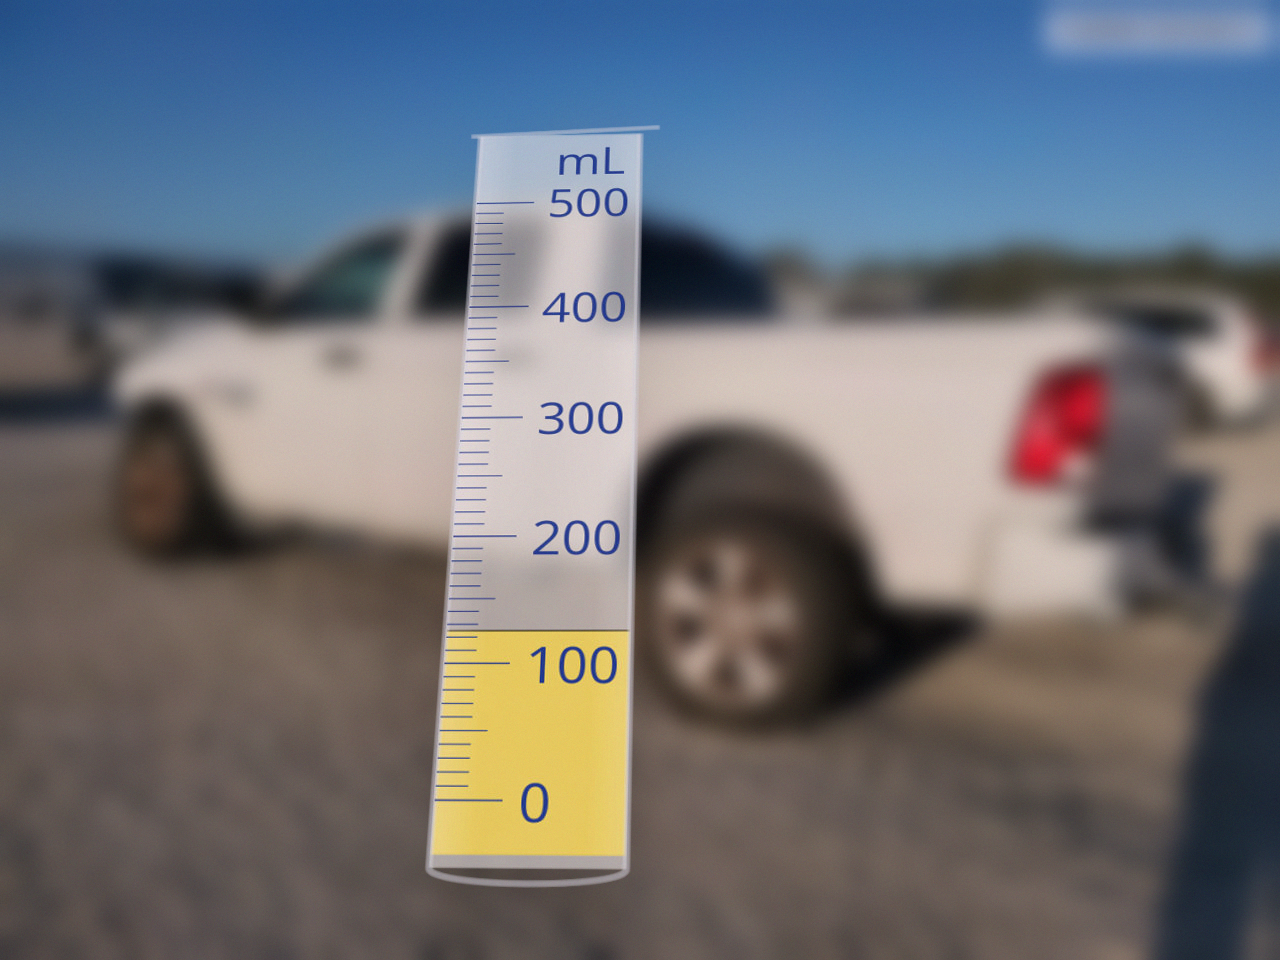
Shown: 125 mL
